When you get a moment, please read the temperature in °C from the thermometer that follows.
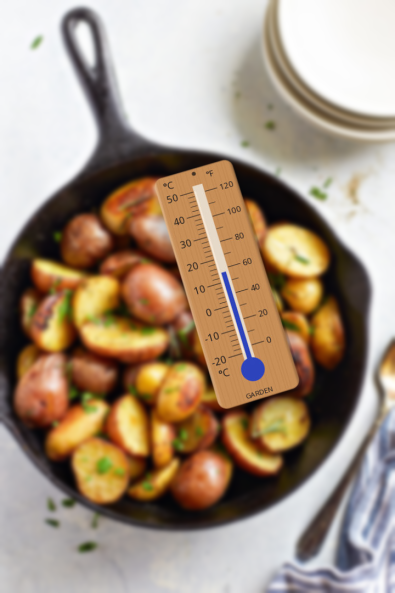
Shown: 14 °C
